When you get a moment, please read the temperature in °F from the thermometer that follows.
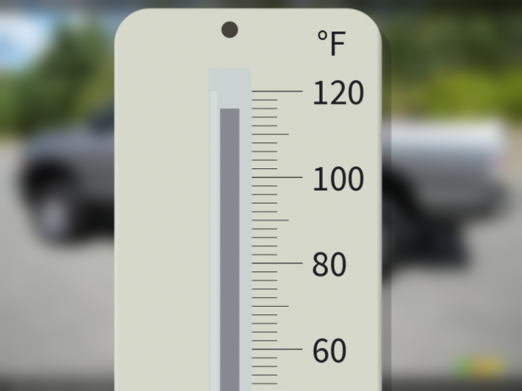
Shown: 116 °F
